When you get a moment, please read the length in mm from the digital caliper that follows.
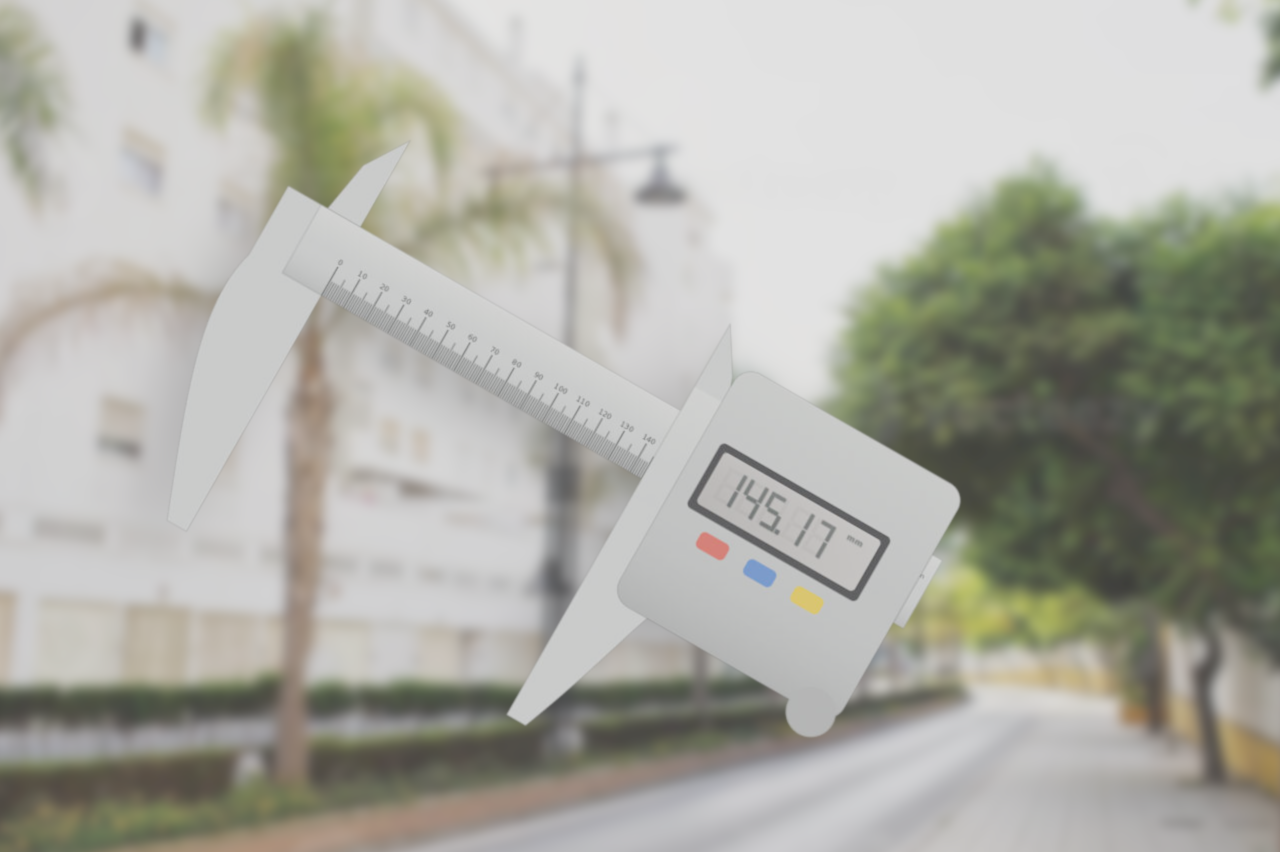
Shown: 145.17 mm
